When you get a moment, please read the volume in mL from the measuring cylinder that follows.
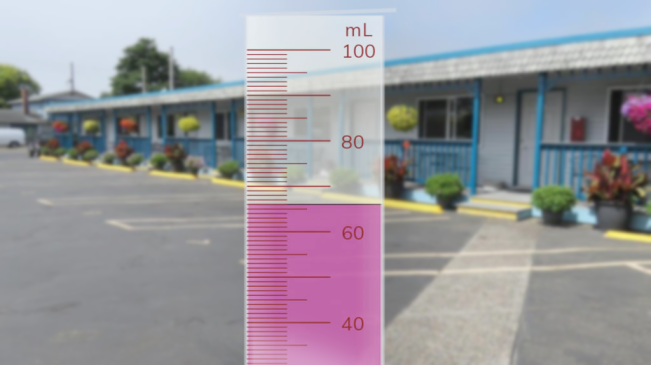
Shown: 66 mL
